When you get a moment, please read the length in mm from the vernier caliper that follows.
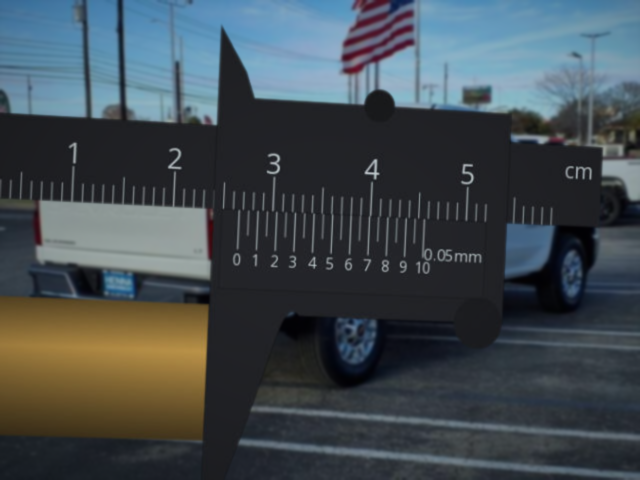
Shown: 26.6 mm
